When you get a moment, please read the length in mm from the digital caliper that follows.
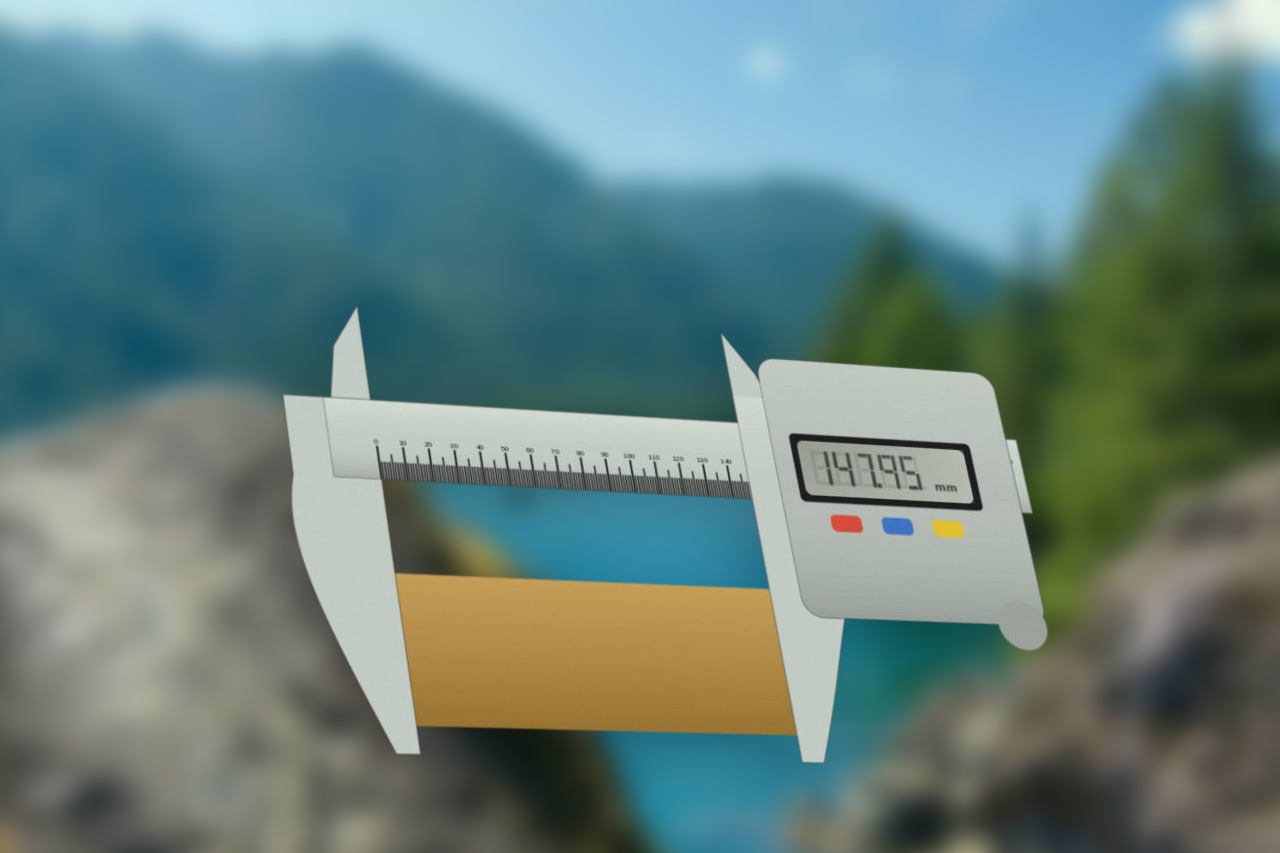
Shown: 147.95 mm
